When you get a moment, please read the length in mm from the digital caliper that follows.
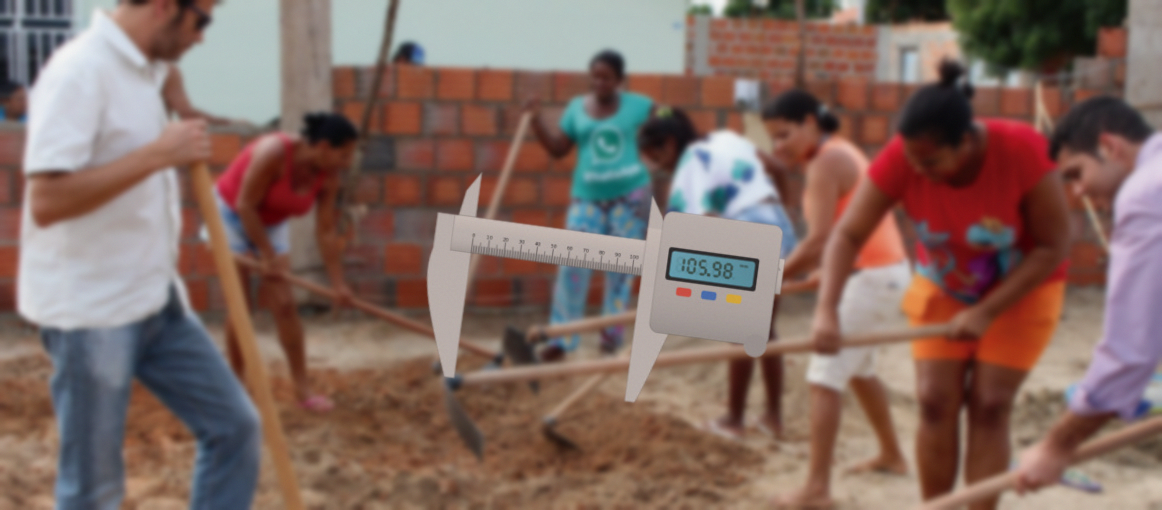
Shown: 105.98 mm
